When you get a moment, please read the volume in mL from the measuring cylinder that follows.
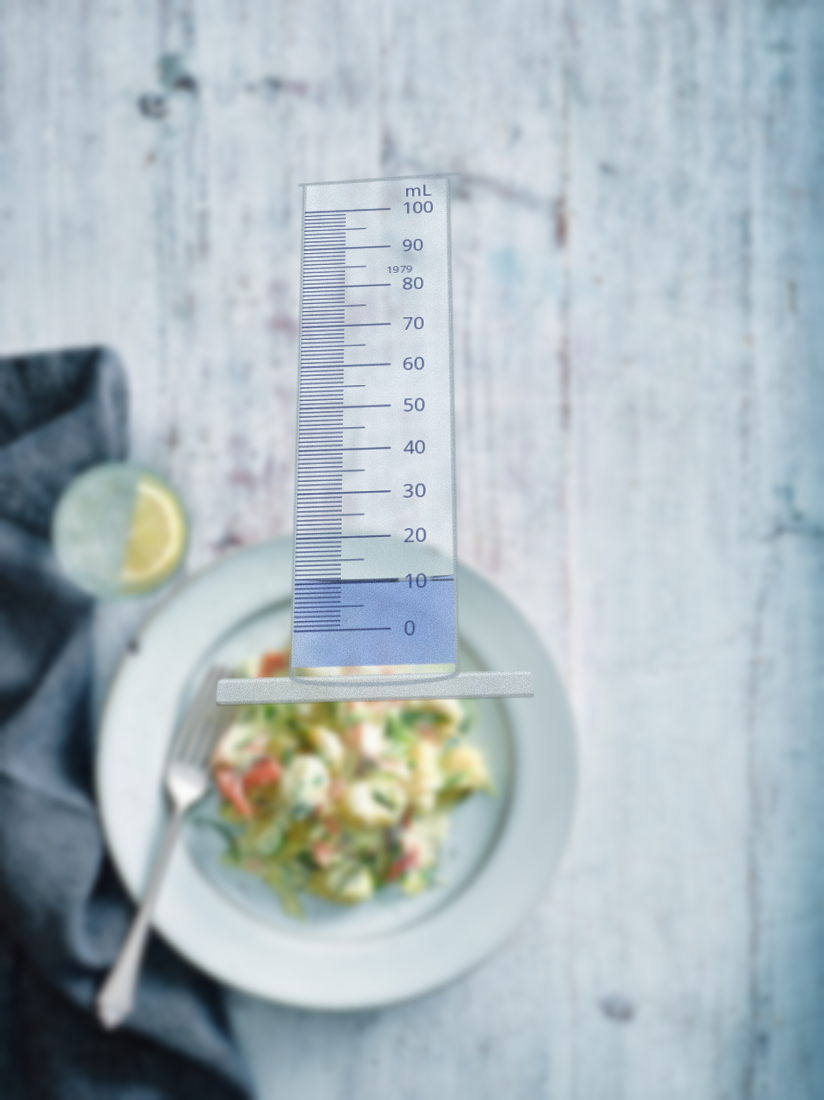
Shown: 10 mL
